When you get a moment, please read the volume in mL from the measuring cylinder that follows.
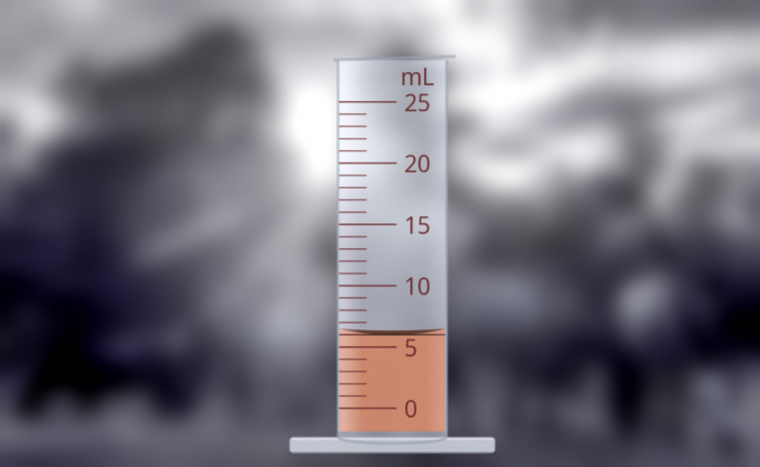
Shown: 6 mL
